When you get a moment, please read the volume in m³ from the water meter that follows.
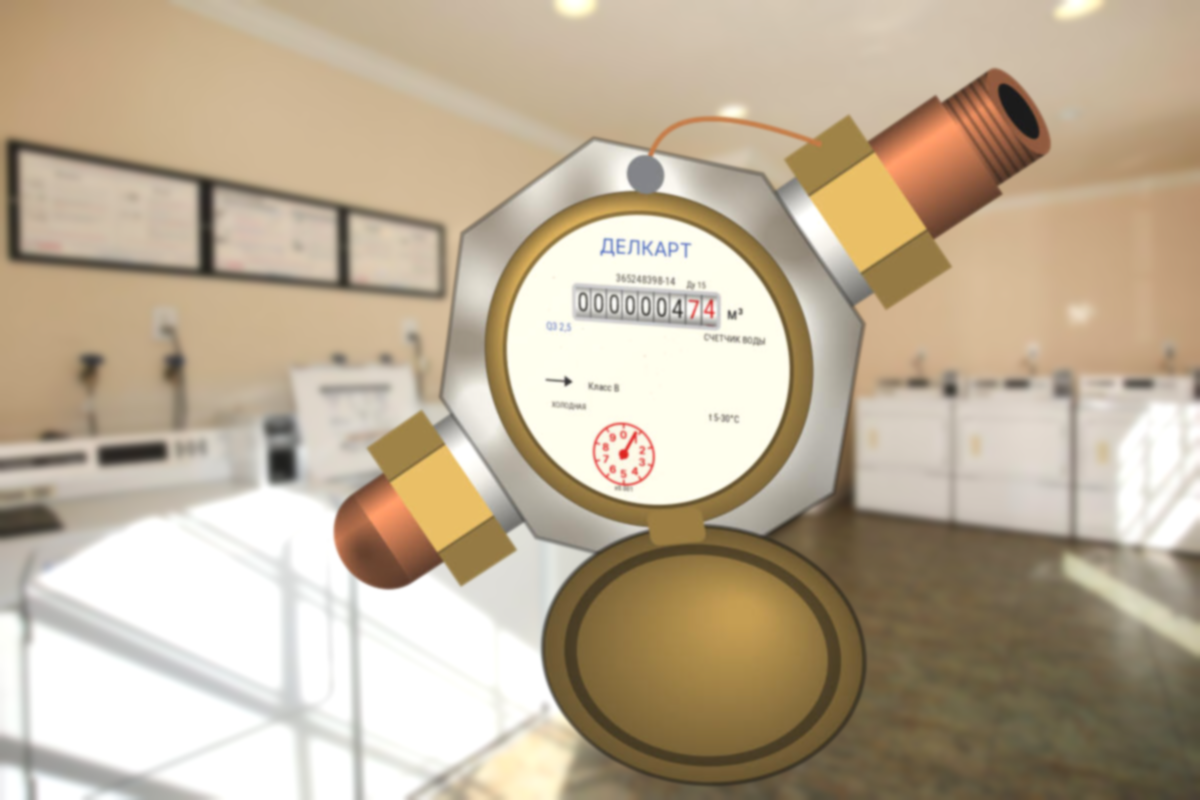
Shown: 4.740 m³
